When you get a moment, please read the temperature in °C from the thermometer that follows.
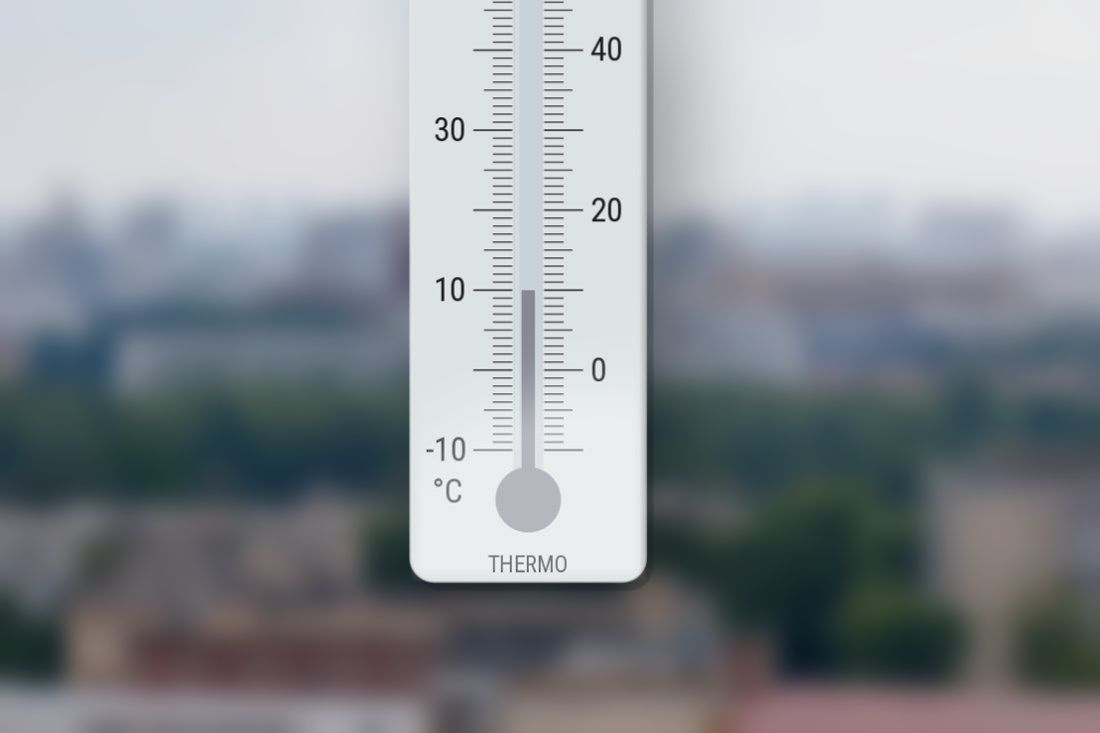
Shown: 10 °C
